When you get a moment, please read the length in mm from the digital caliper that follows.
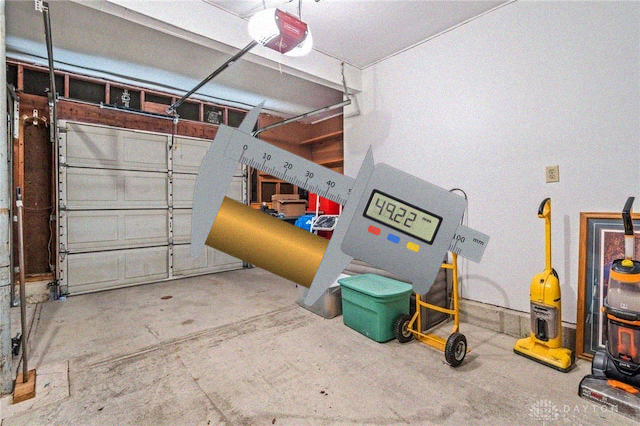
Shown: 49.22 mm
